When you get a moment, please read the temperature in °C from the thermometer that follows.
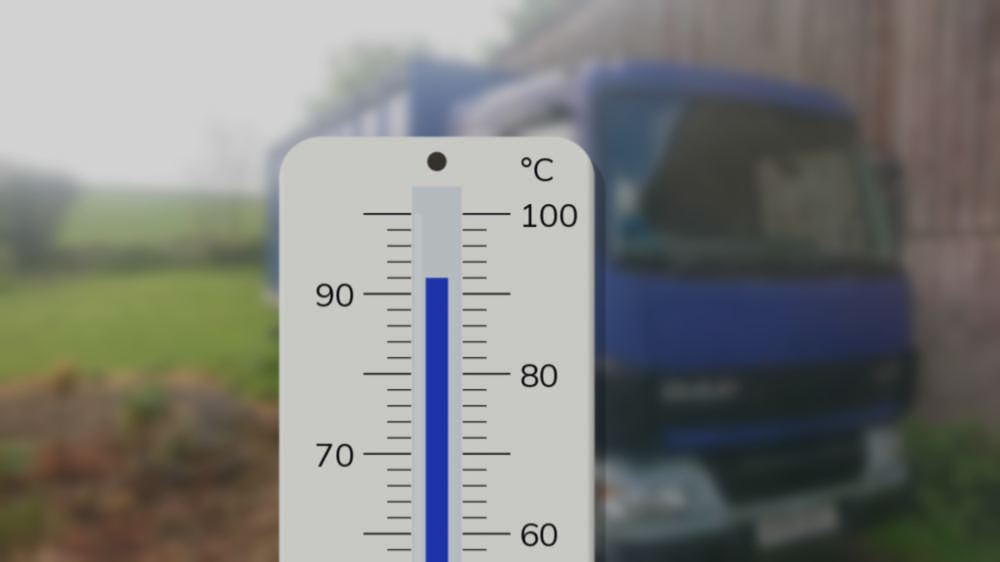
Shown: 92 °C
